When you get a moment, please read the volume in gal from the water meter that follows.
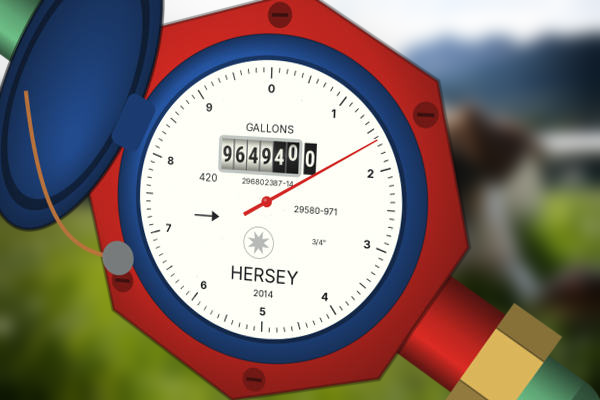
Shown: 9649401.6 gal
